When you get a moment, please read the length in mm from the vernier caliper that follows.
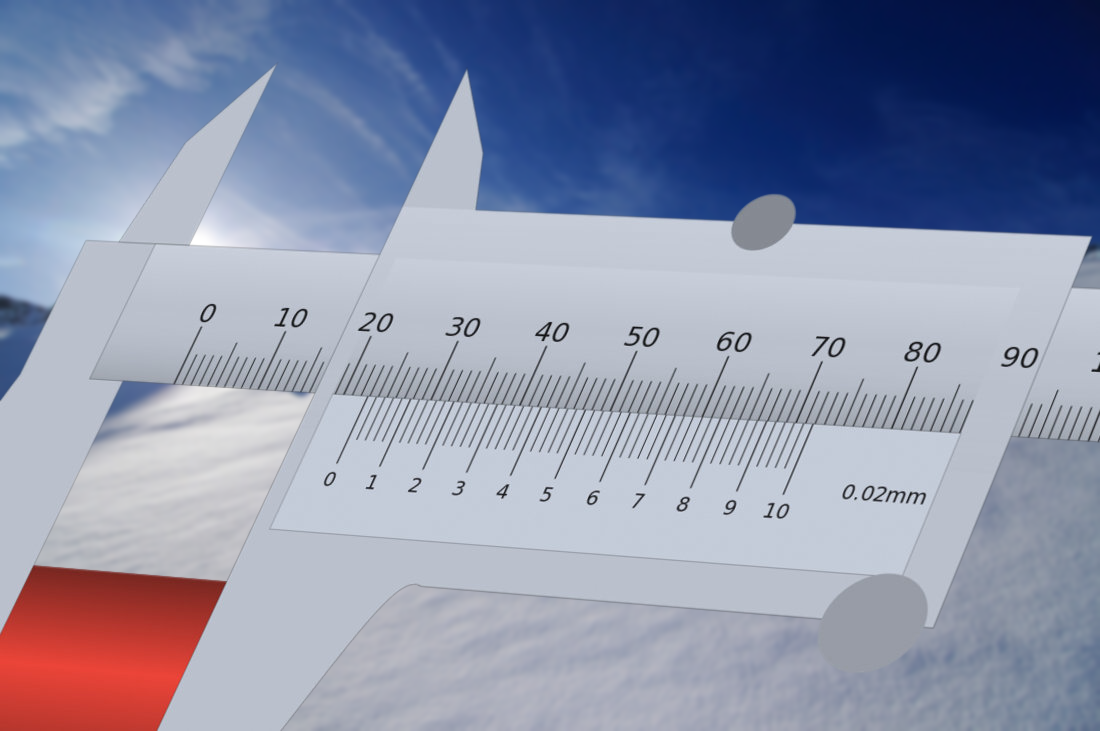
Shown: 22.8 mm
